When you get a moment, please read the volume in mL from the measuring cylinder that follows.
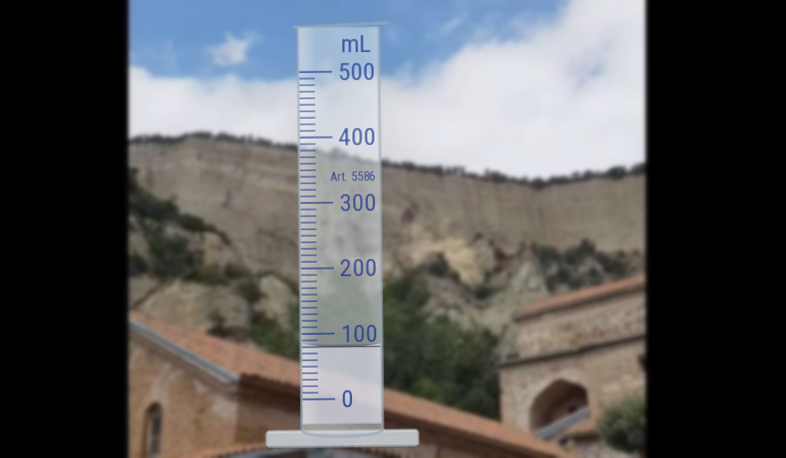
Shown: 80 mL
